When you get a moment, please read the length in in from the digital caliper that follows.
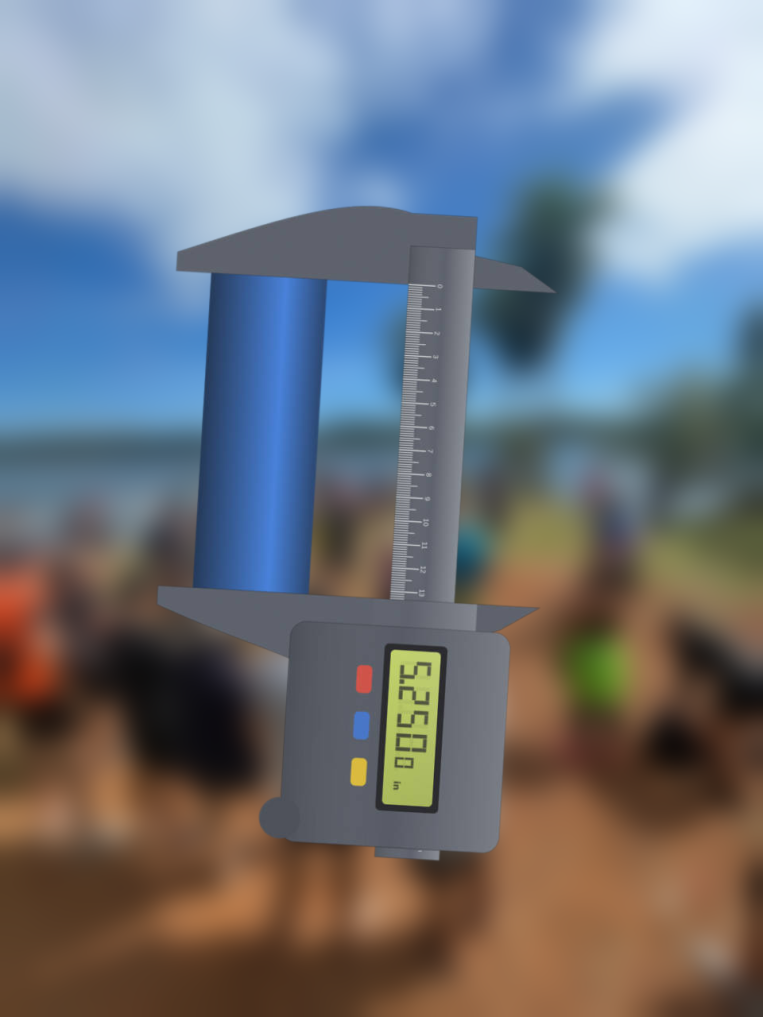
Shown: 5.2500 in
